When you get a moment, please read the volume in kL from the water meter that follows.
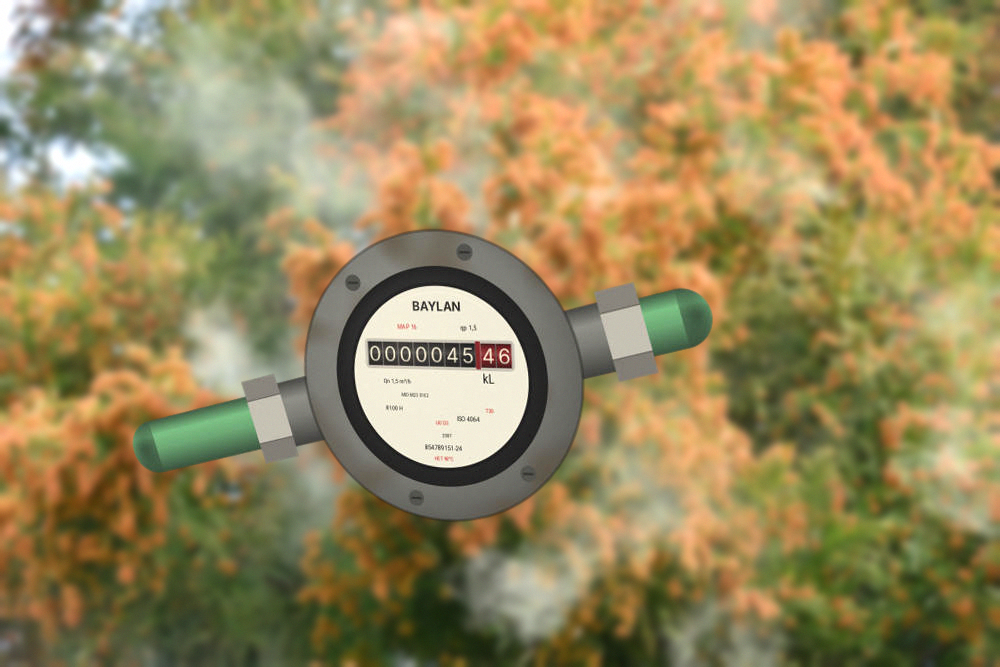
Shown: 45.46 kL
